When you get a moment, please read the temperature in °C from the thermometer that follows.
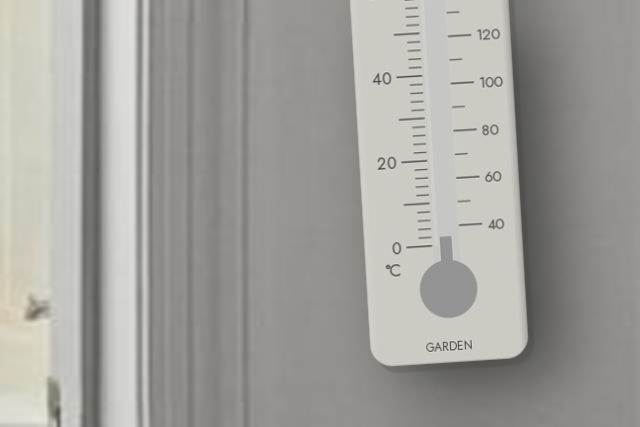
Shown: 2 °C
